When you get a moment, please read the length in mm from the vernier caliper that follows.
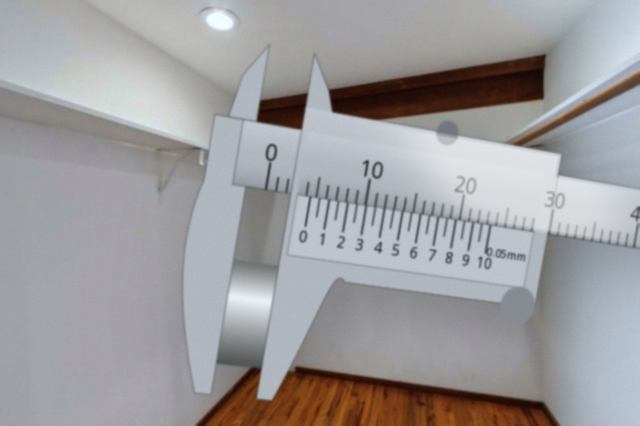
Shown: 4.4 mm
